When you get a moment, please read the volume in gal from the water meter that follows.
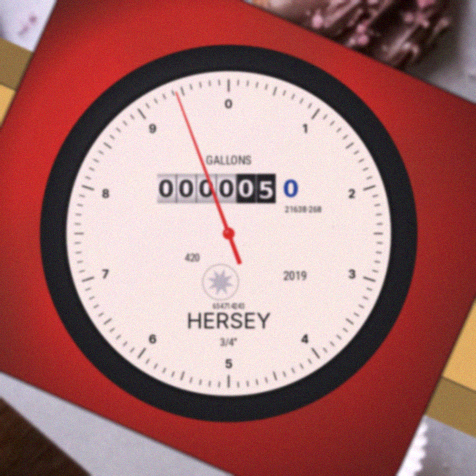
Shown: 49.4 gal
